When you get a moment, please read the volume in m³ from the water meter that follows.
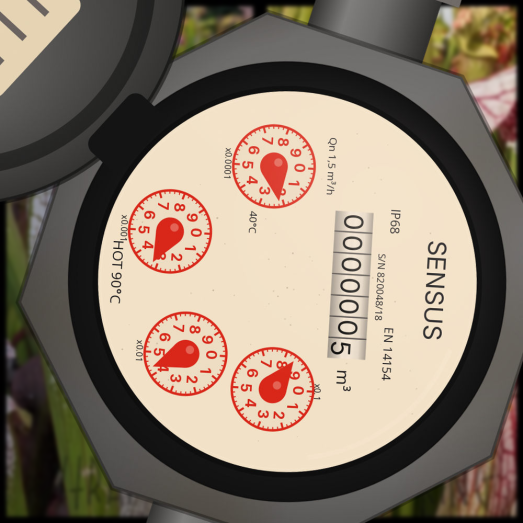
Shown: 4.8432 m³
